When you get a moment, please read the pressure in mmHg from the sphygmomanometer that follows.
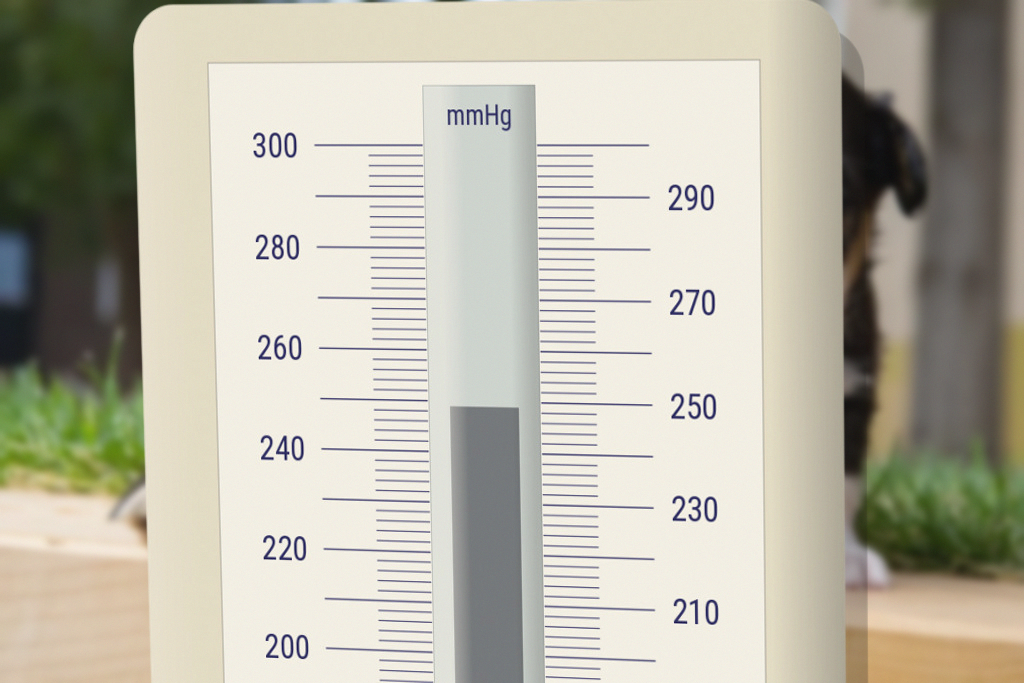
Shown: 249 mmHg
